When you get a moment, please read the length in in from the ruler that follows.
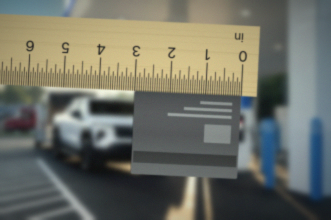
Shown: 3 in
